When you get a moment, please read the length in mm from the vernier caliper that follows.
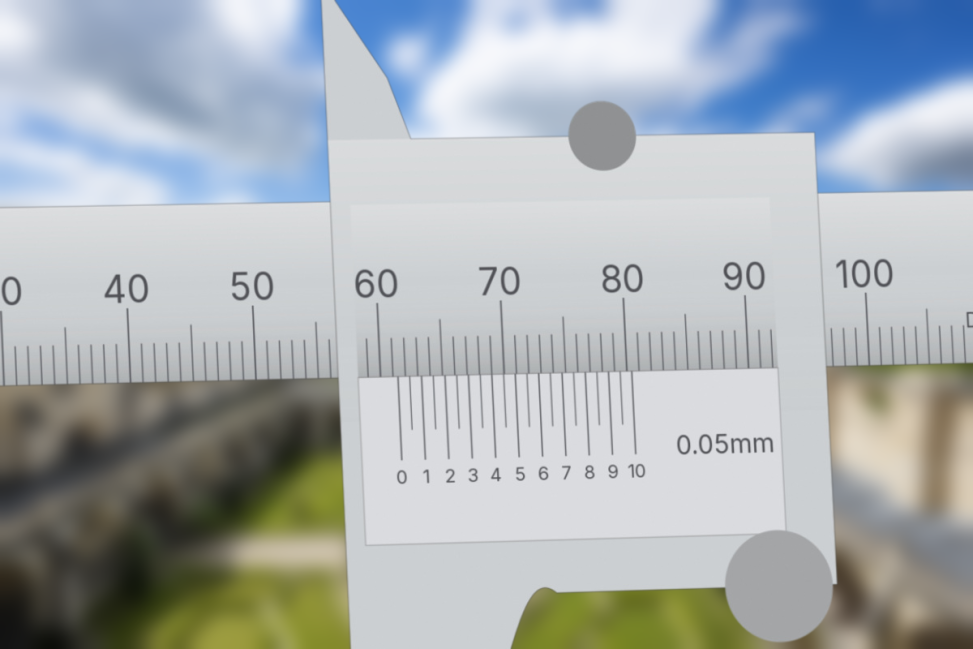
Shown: 61.4 mm
